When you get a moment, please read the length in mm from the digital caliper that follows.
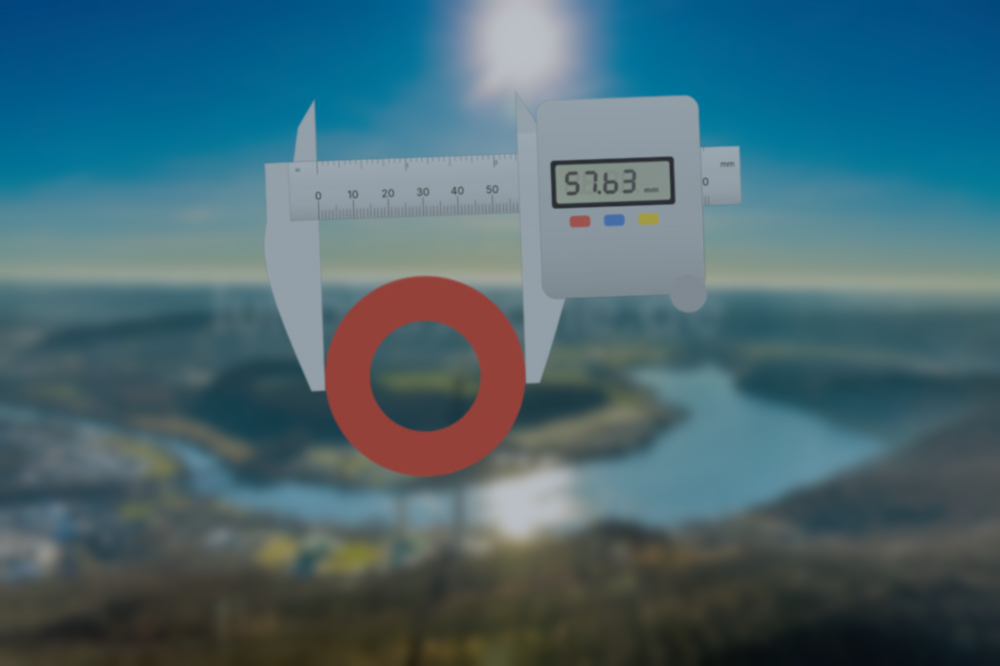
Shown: 57.63 mm
